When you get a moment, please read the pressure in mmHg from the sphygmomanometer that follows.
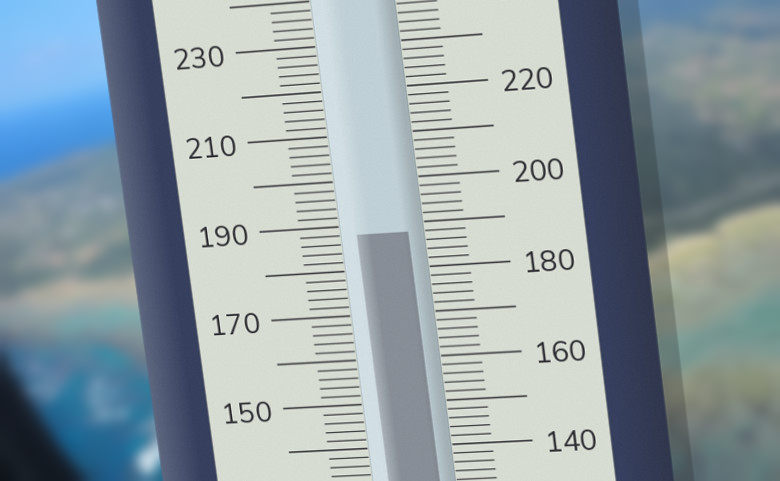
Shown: 188 mmHg
